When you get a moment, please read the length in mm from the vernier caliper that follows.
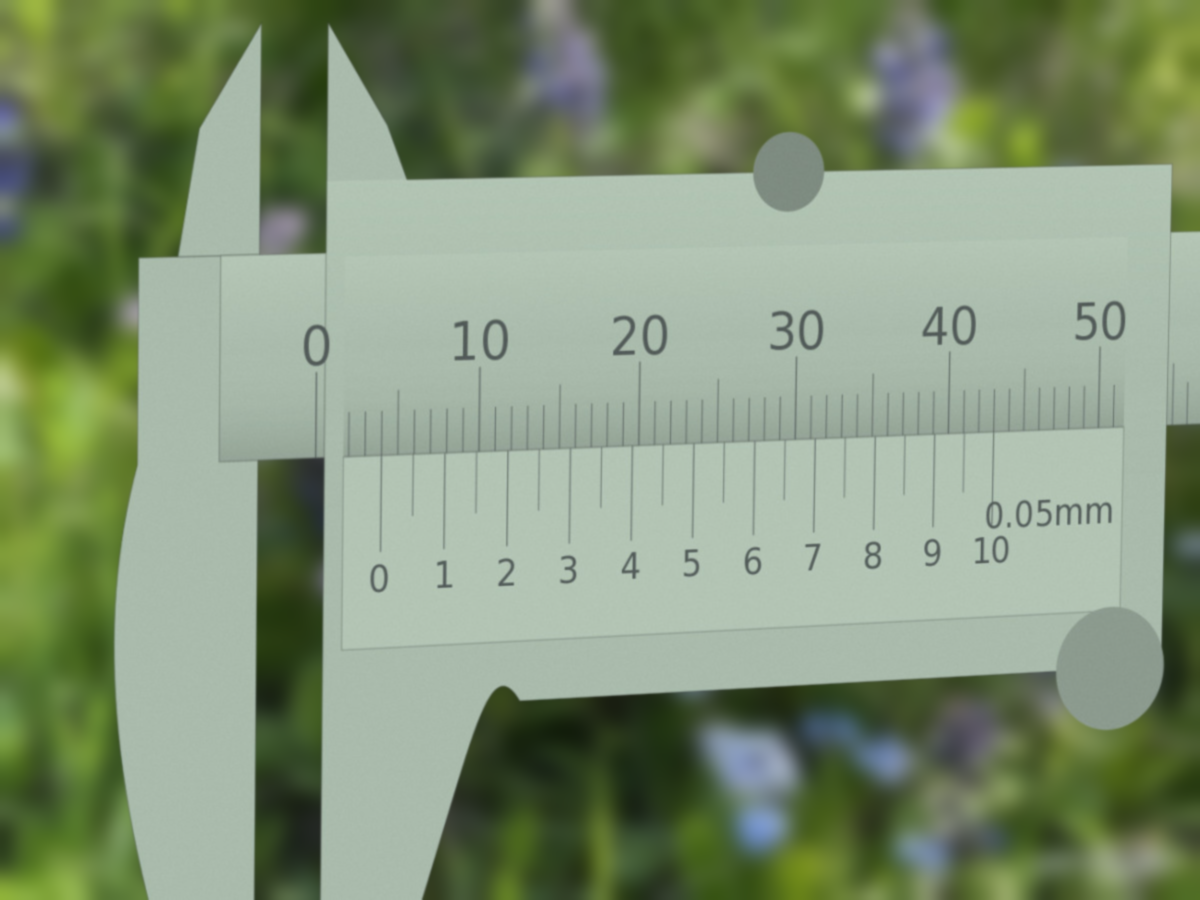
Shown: 4.0 mm
